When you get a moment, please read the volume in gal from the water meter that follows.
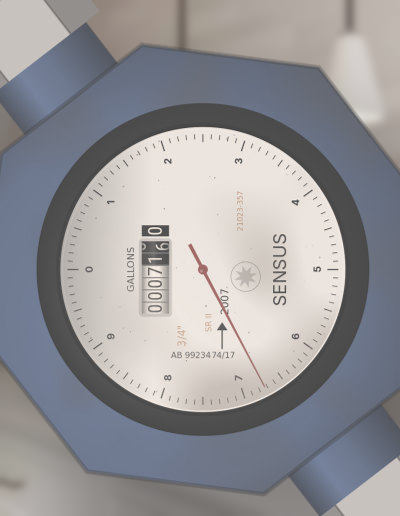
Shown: 7156.7 gal
